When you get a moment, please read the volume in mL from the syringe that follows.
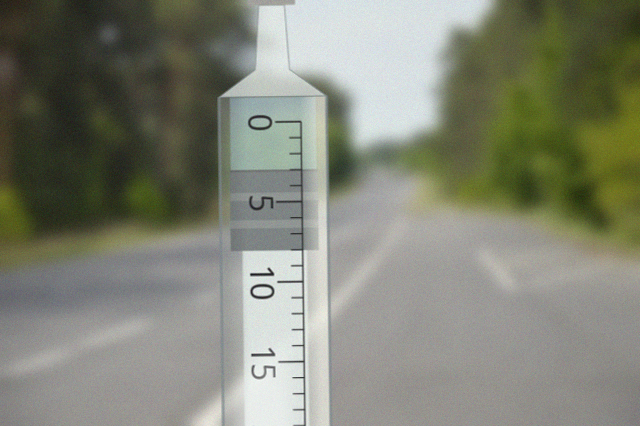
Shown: 3 mL
